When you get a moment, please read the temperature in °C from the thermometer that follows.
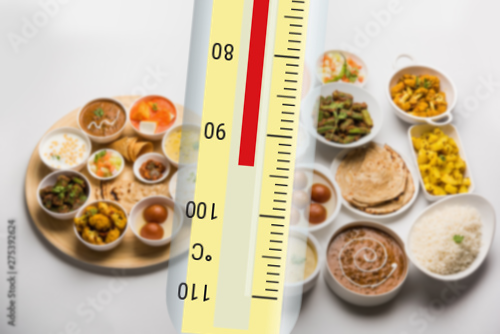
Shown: 94 °C
